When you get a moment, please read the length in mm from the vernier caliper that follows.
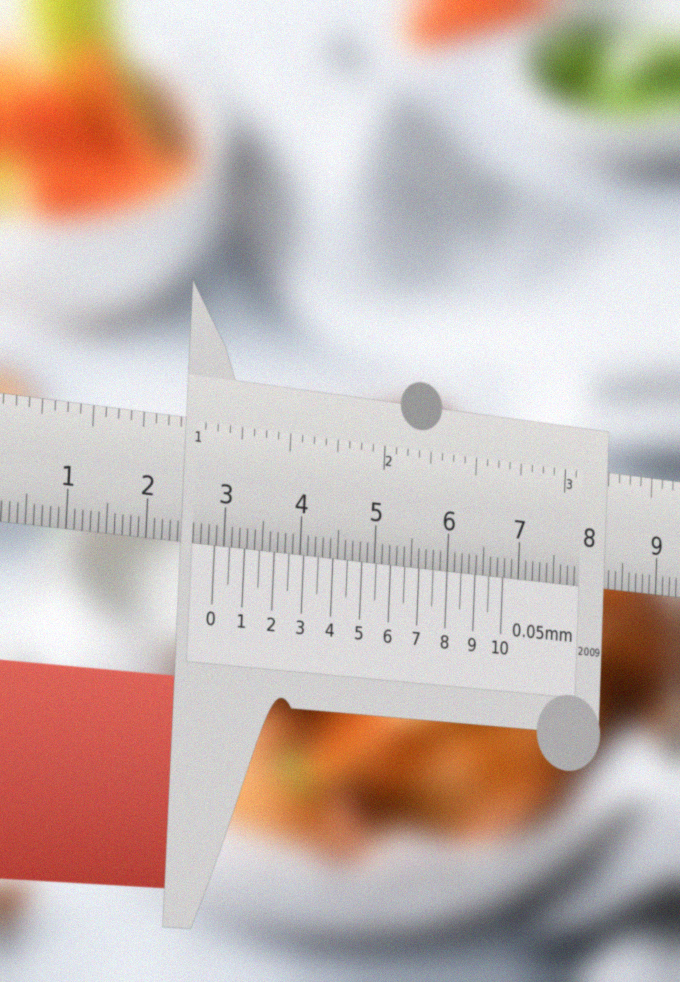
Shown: 28.8 mm
